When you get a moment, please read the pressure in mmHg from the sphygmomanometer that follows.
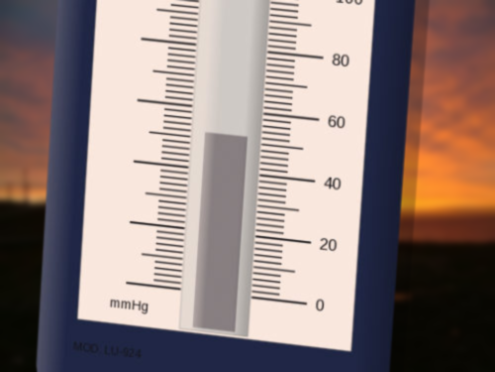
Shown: 52 mmHg
